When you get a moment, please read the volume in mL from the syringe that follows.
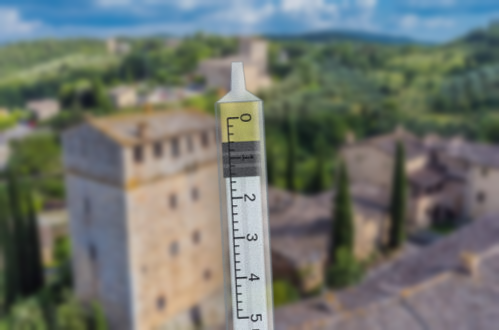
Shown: 0.6 mL
